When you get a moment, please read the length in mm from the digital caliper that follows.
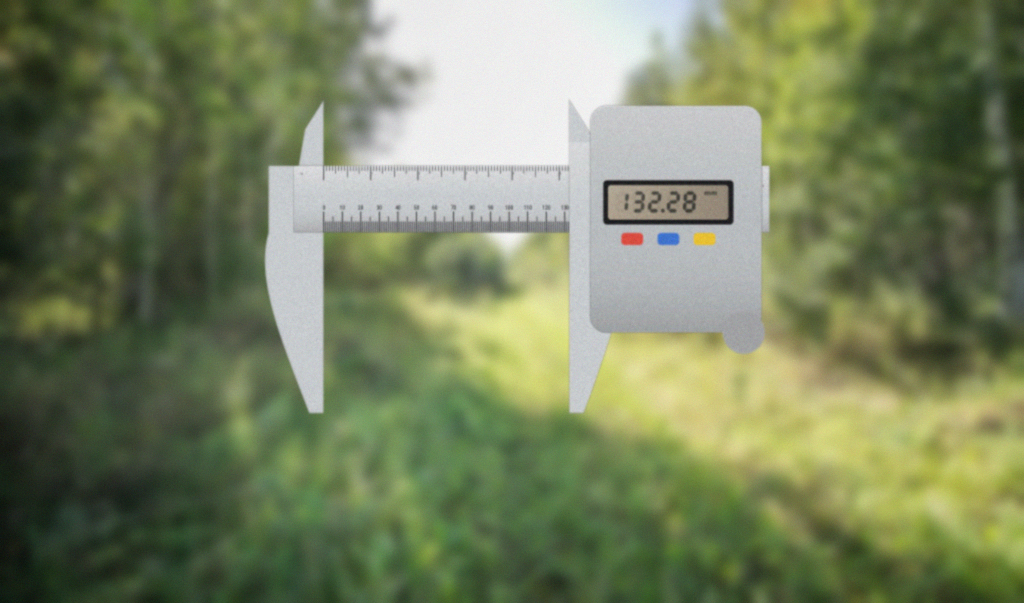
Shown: 132.28 mm
